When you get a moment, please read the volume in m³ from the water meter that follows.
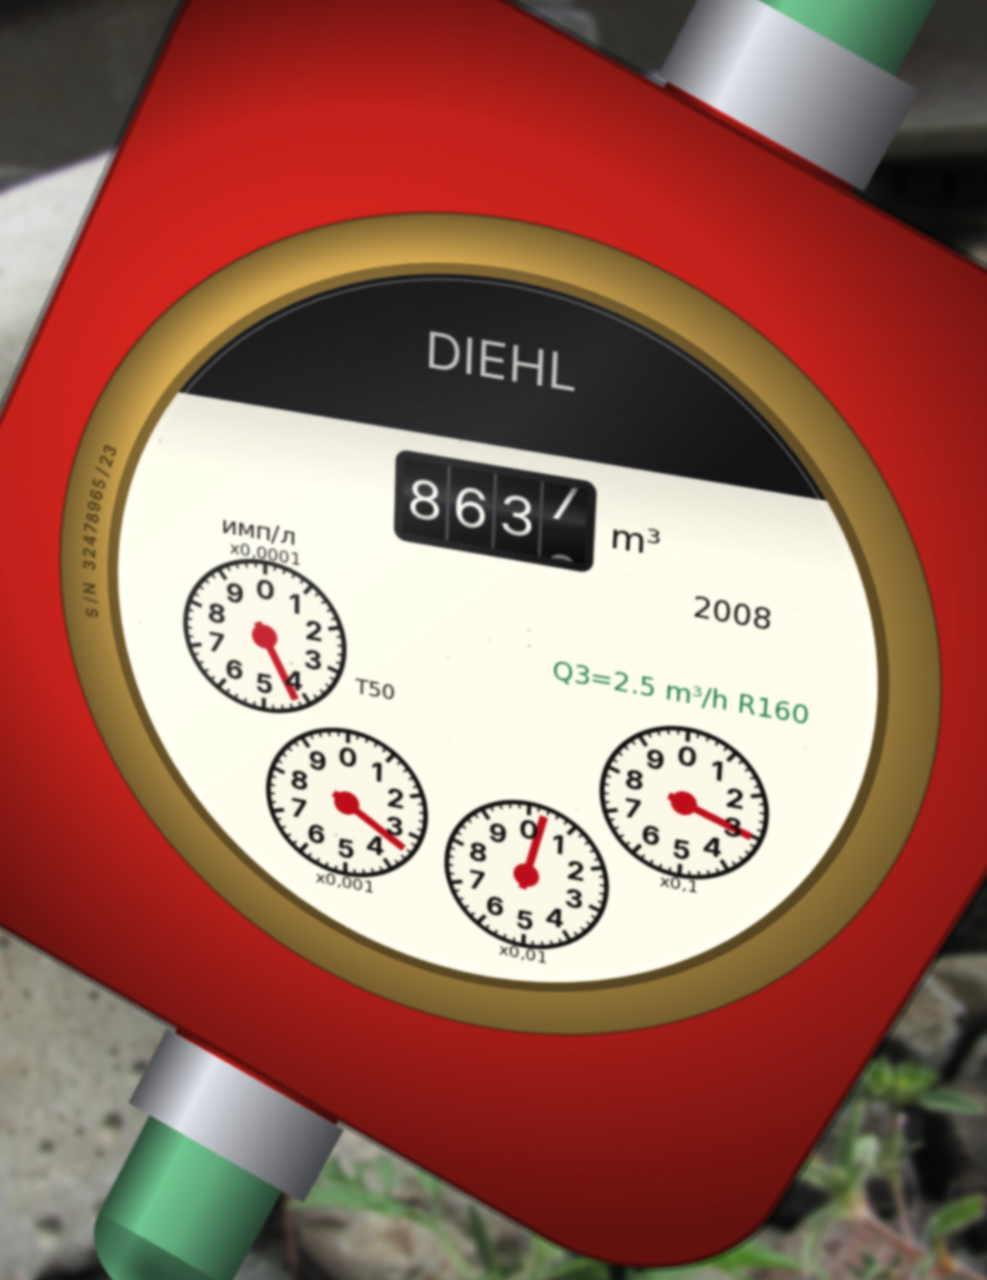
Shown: 8637.3034 m³
